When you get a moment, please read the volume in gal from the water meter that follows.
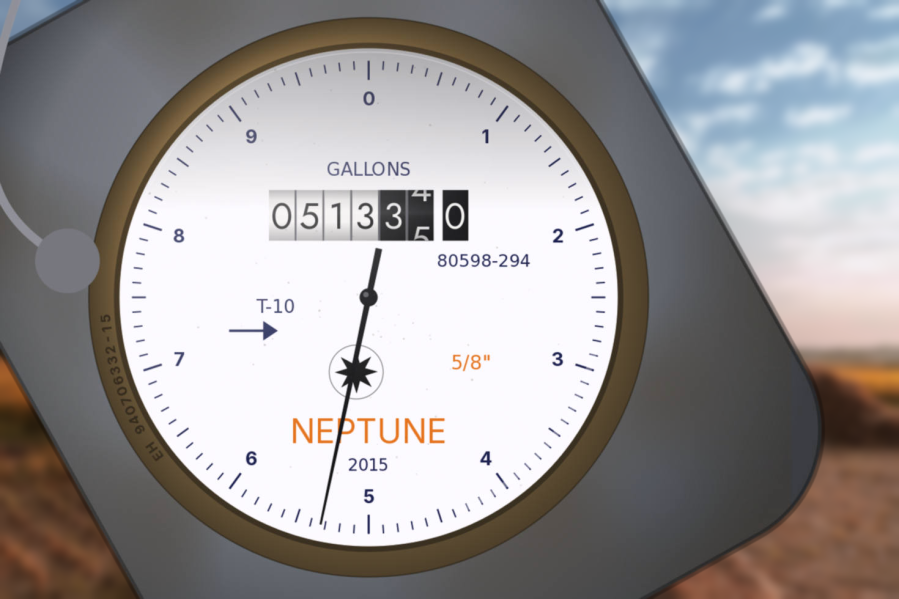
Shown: 513345.3 gal
